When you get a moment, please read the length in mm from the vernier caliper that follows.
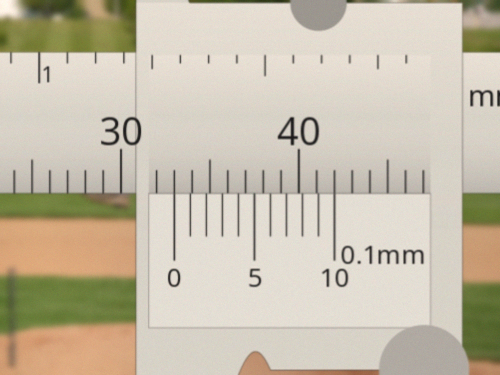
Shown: 33.0 mm
